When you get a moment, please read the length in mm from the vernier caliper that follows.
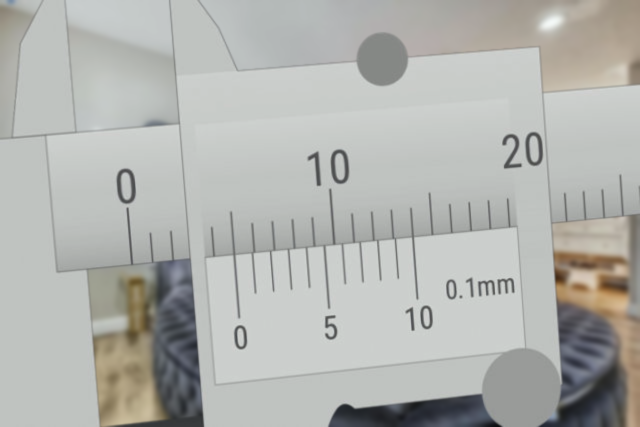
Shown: 5.0 mm
